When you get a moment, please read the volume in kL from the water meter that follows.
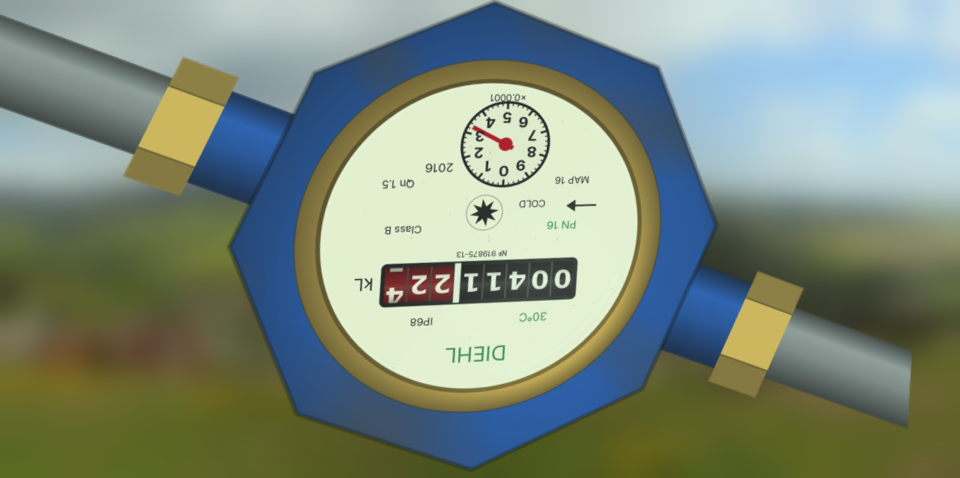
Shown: 411.2243 kL
